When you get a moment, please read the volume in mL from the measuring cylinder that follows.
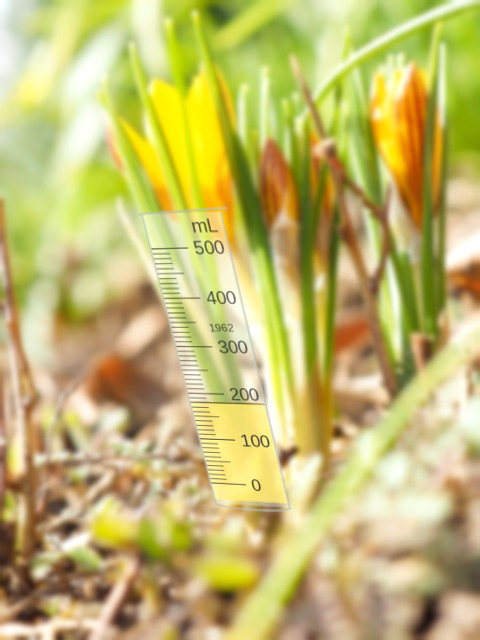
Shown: 180 mL
